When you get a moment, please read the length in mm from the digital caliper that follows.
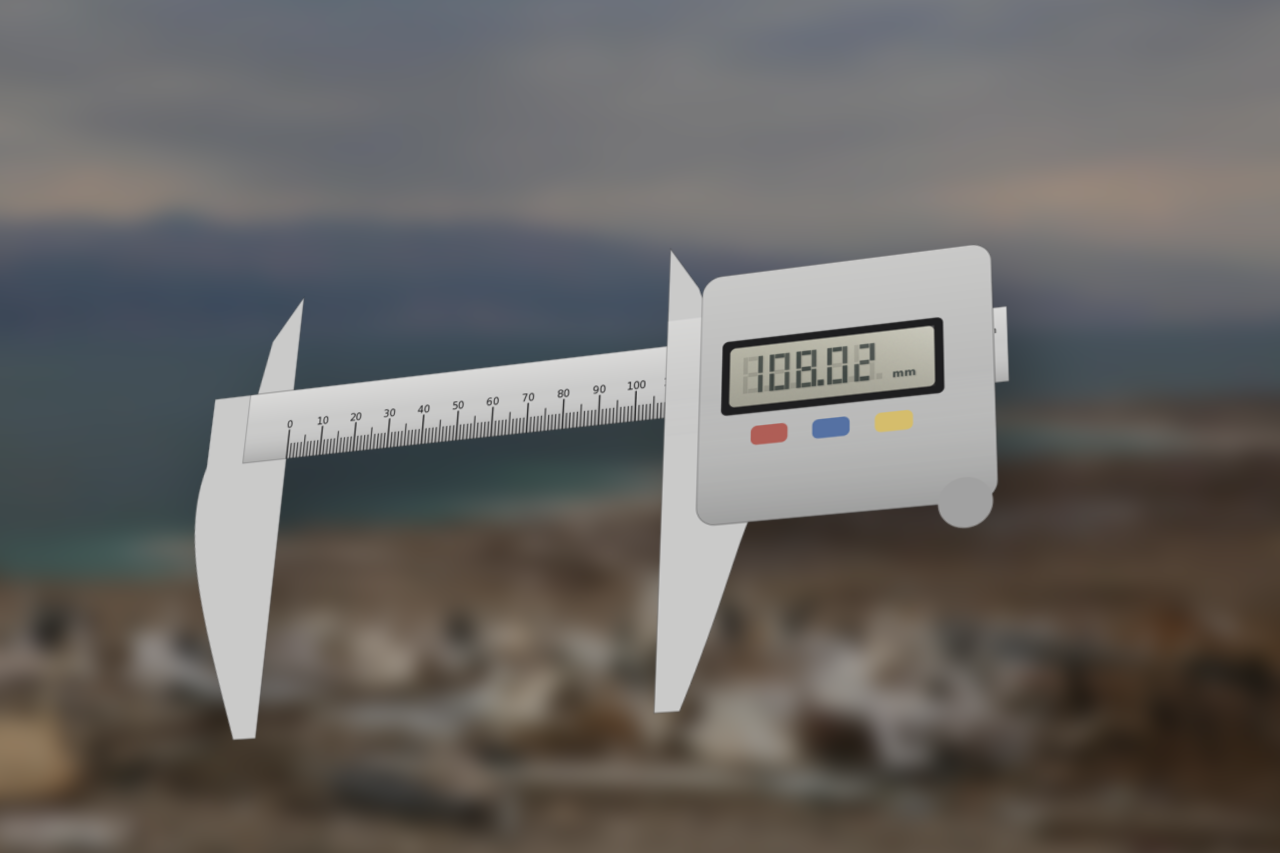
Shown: 108.02 mm
